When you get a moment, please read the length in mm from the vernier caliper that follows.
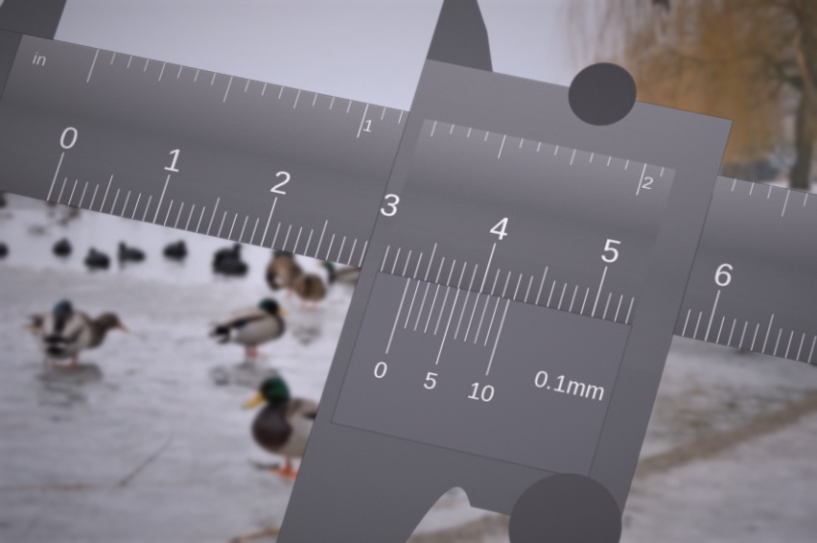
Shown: 33.6 mm
